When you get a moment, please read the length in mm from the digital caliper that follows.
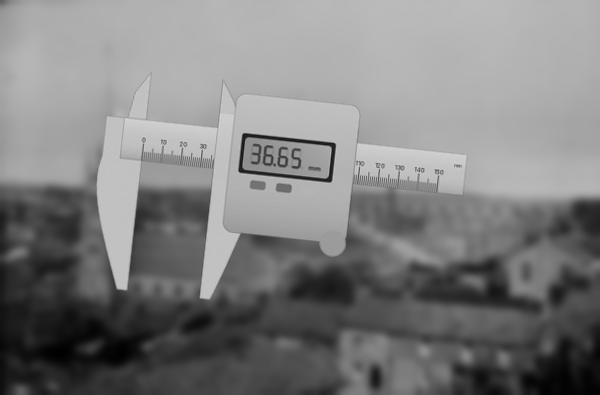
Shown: 36.65 mm
